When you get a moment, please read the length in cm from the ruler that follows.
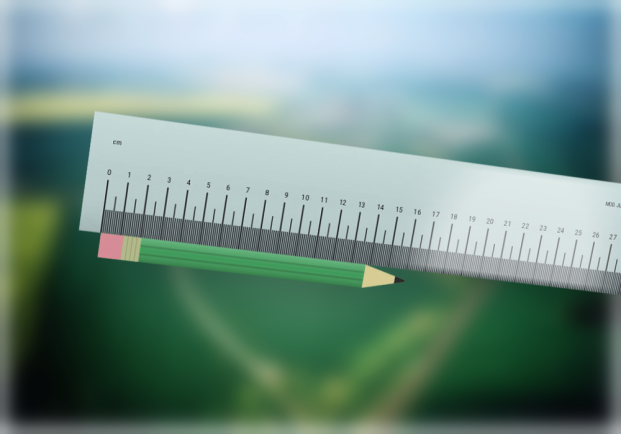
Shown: 16 cm
